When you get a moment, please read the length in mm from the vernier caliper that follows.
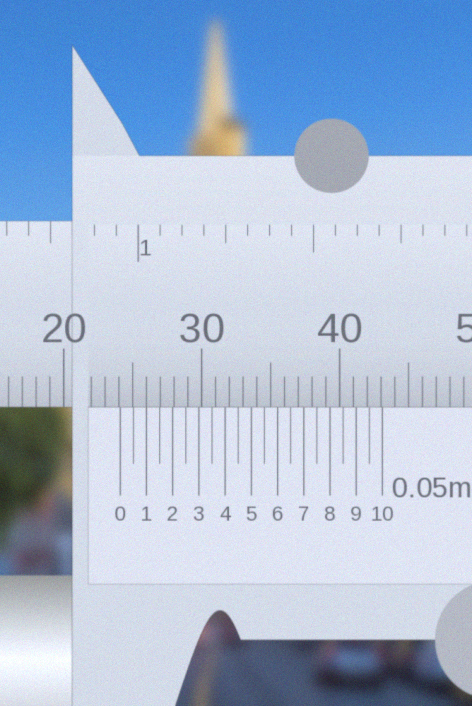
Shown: 24.1 mm
